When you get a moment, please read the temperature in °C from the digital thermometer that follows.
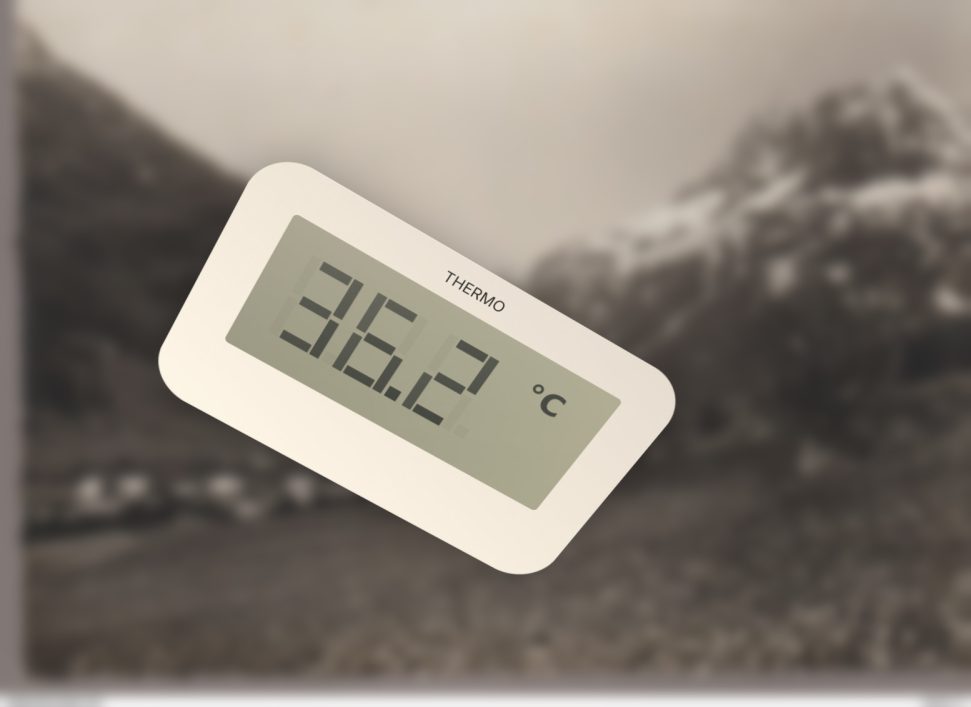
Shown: 36.2 °C
